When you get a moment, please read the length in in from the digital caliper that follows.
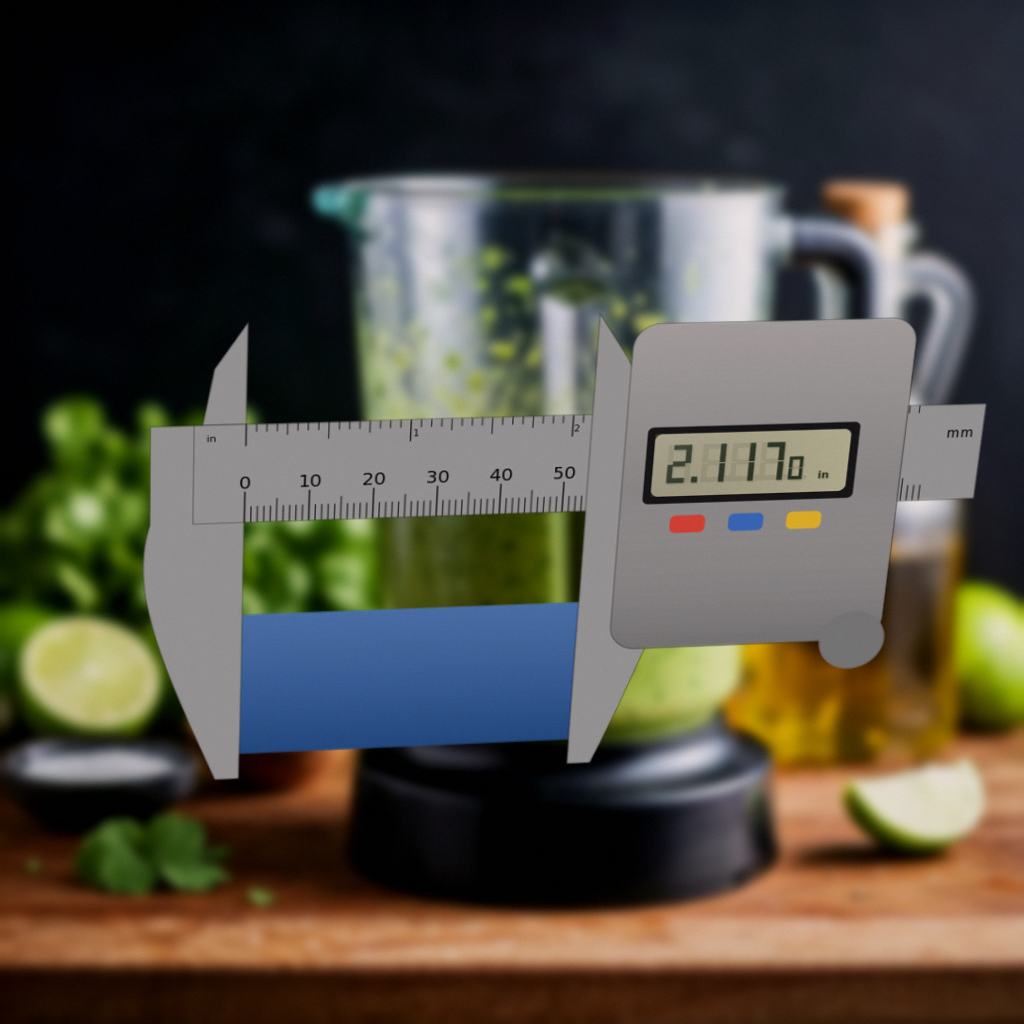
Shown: 2.1170 in
